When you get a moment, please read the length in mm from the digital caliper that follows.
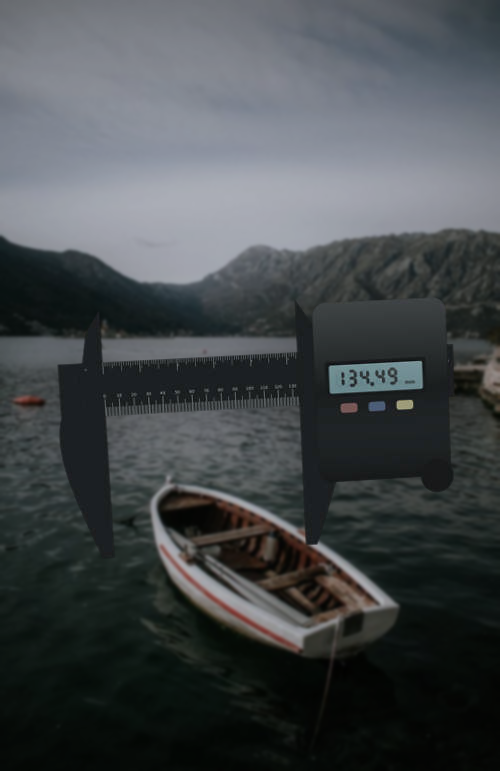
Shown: 134.49 mm
